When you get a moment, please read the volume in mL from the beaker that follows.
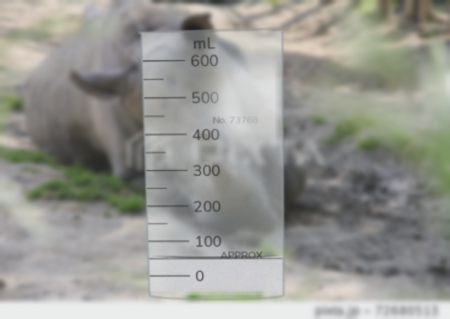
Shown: 50 mL
